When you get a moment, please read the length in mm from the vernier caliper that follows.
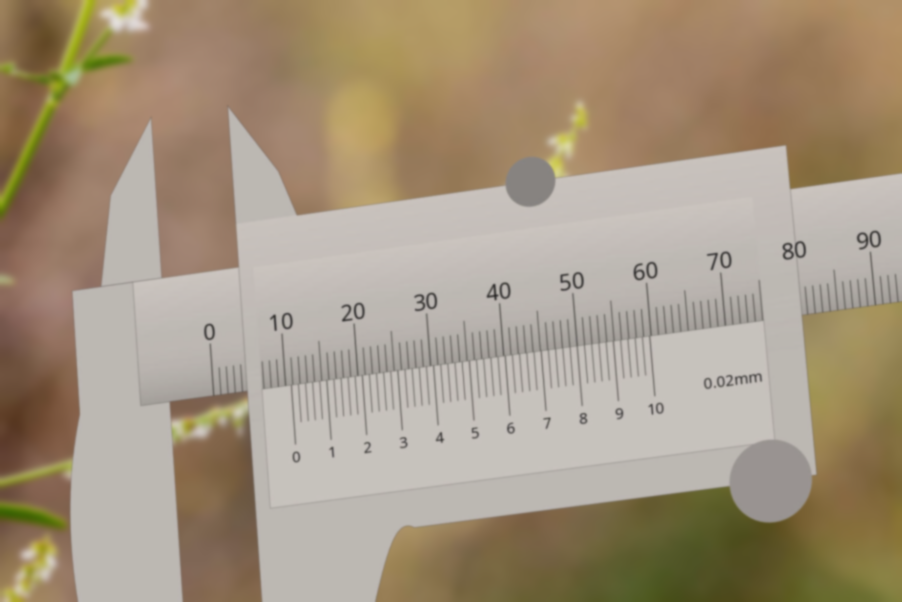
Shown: 10.8 mm
